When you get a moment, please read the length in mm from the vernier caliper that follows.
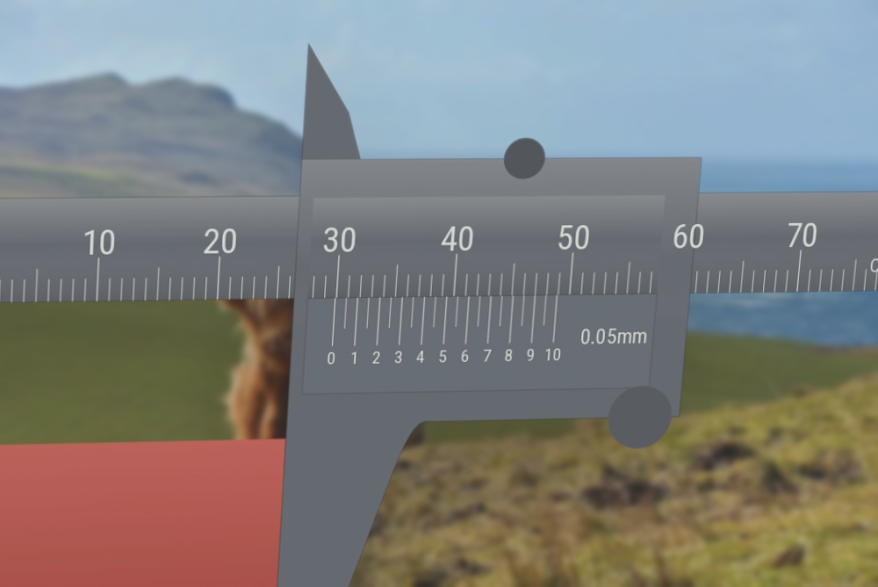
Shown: 29.9 mm
